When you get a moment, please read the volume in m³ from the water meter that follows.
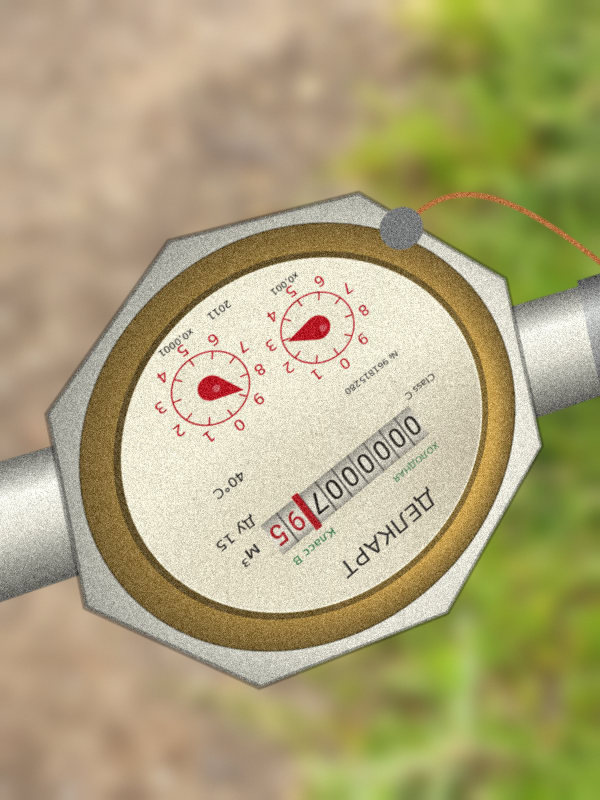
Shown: 7.9528 m³
